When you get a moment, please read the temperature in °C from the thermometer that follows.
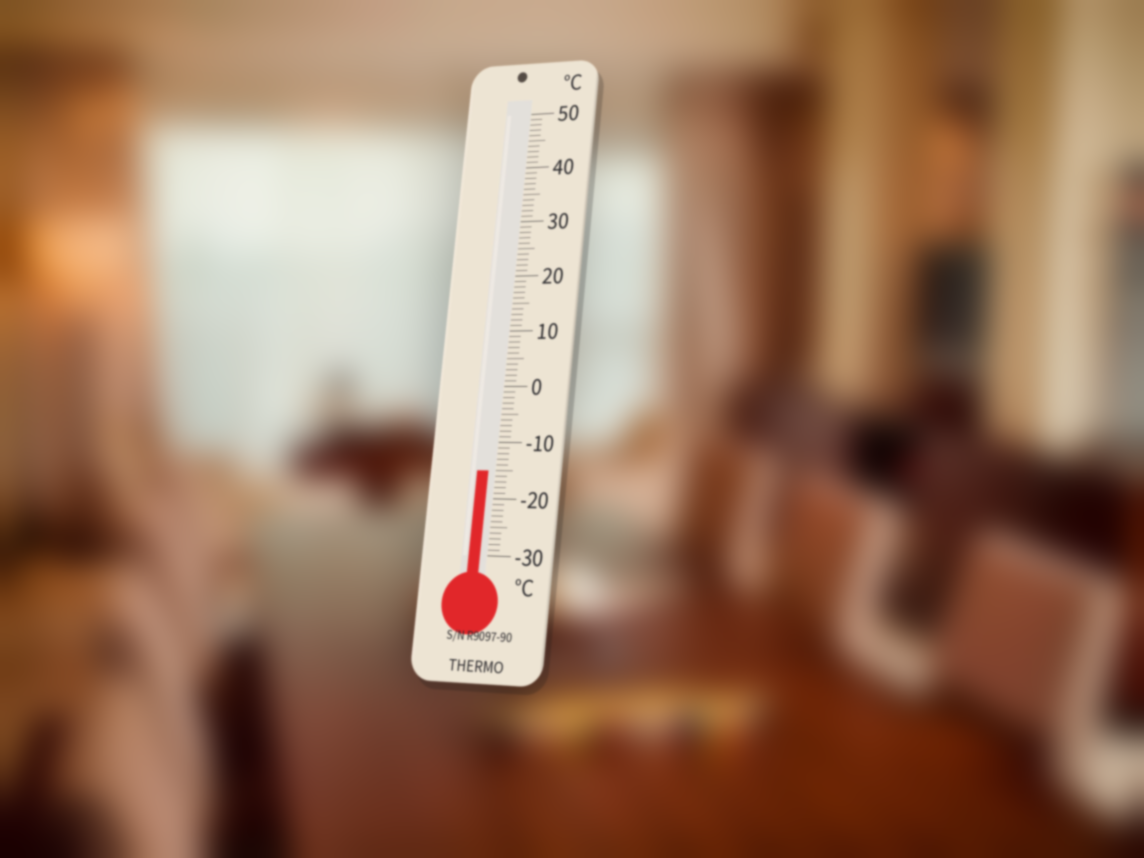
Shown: -15 °C
